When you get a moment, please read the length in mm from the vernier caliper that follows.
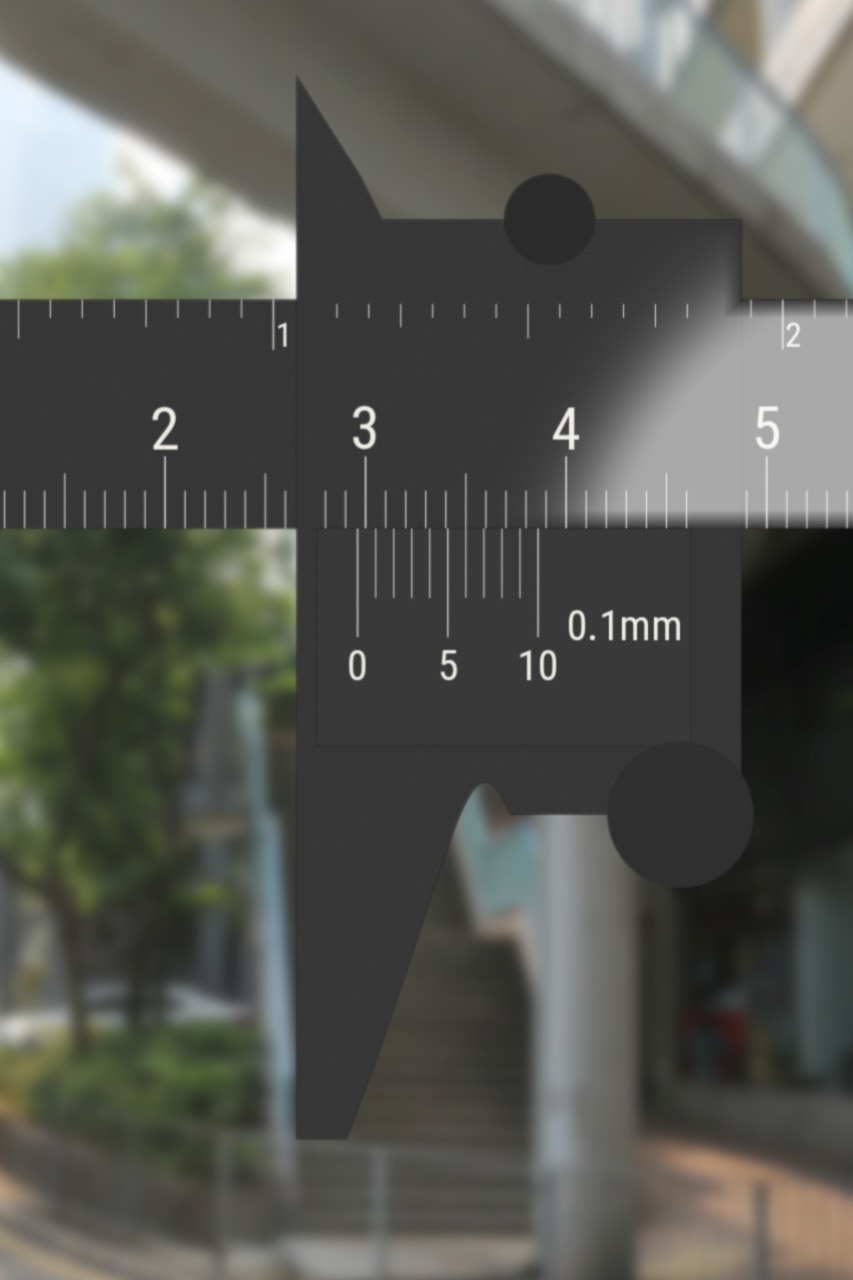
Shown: 29.6 mm
